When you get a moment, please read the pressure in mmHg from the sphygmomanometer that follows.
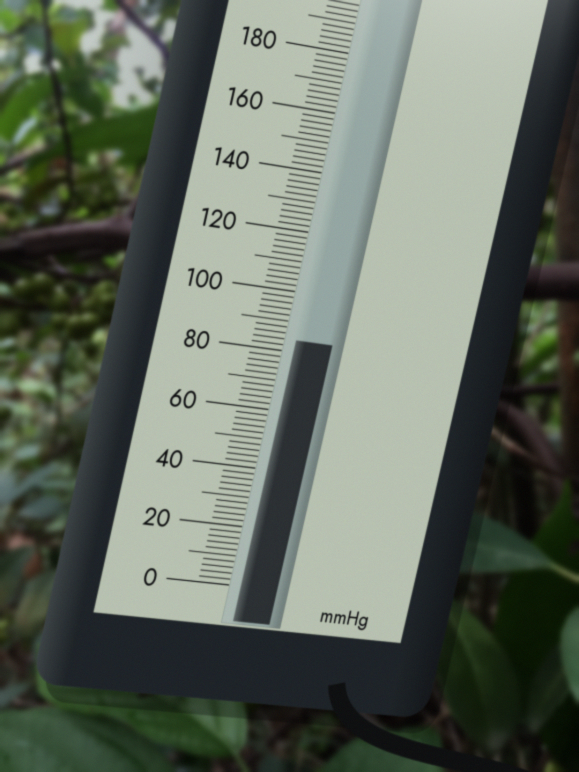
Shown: 84 mmHg
